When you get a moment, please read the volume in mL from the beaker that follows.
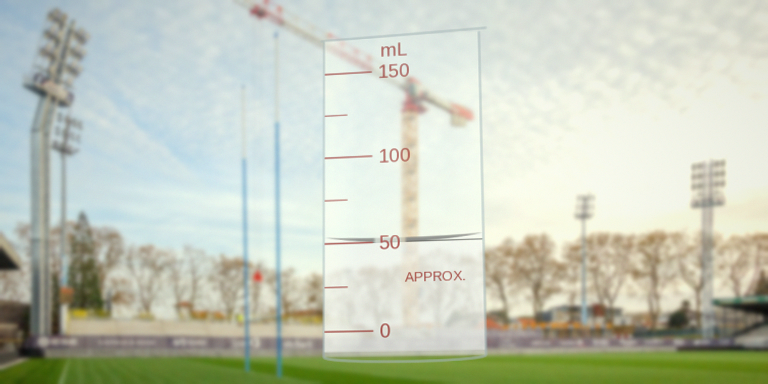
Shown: 50 mL
